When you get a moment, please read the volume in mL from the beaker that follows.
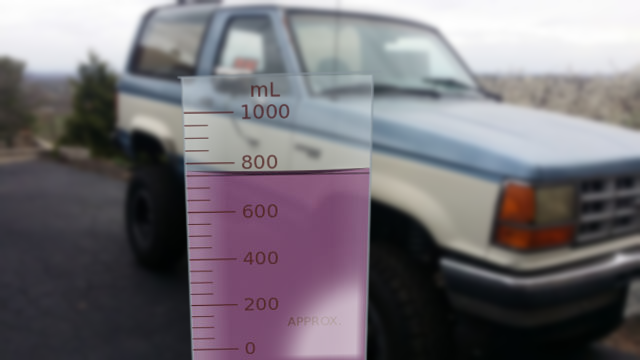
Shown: 750 mL
